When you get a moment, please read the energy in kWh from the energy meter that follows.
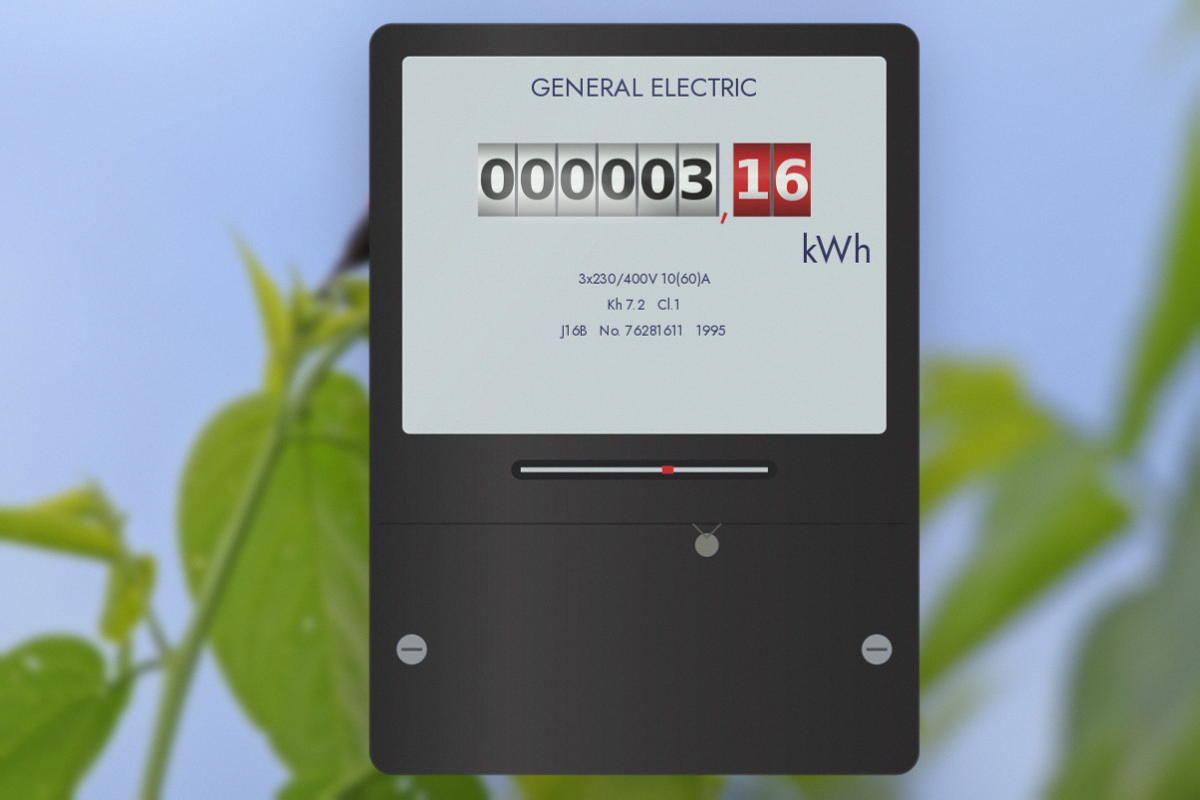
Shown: 3.16 kWh
